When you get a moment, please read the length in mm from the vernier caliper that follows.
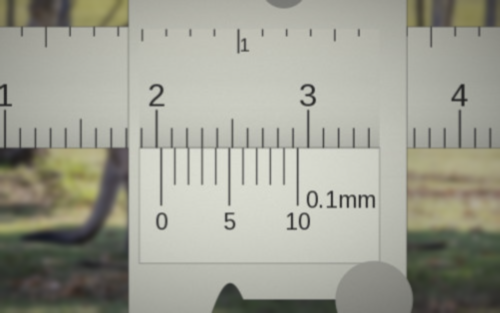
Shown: 20.3 mm
